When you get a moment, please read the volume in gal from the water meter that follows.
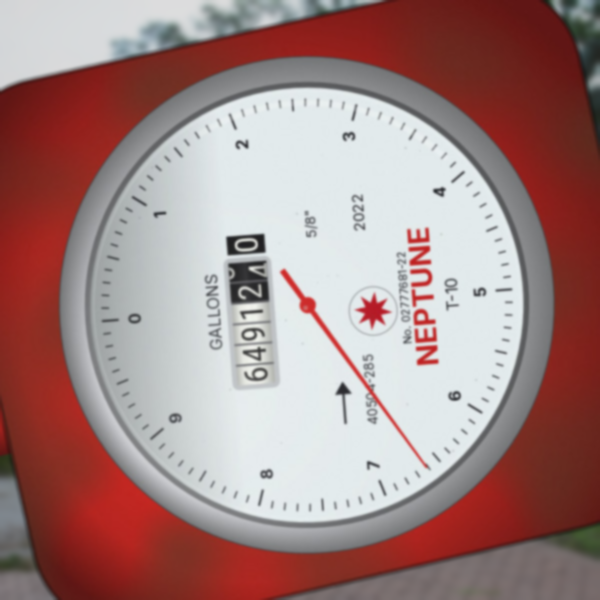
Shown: 6491236.6 gal
